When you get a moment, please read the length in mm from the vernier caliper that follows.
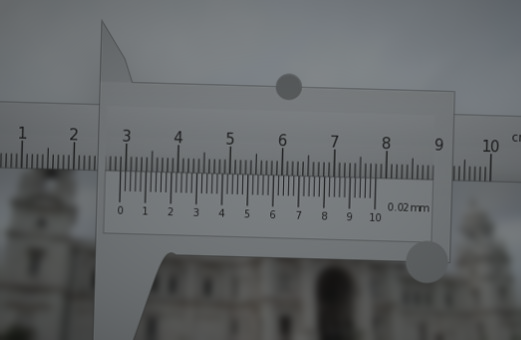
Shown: 29.0 mm
